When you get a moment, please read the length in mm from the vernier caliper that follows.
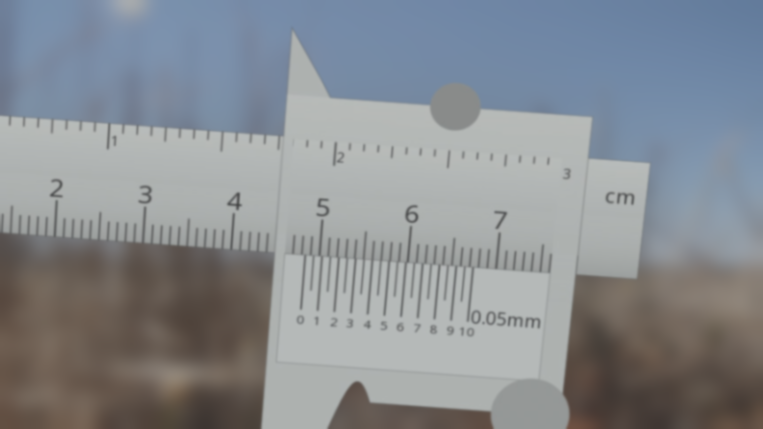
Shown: 48.4 mm
